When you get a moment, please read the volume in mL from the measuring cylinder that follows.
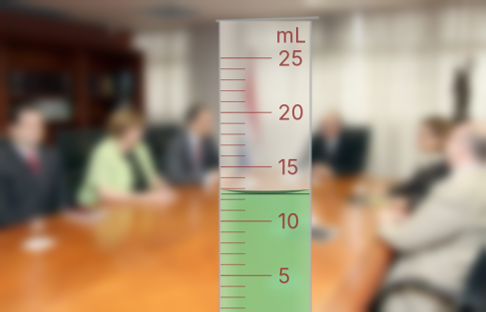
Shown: 12.5 mL
